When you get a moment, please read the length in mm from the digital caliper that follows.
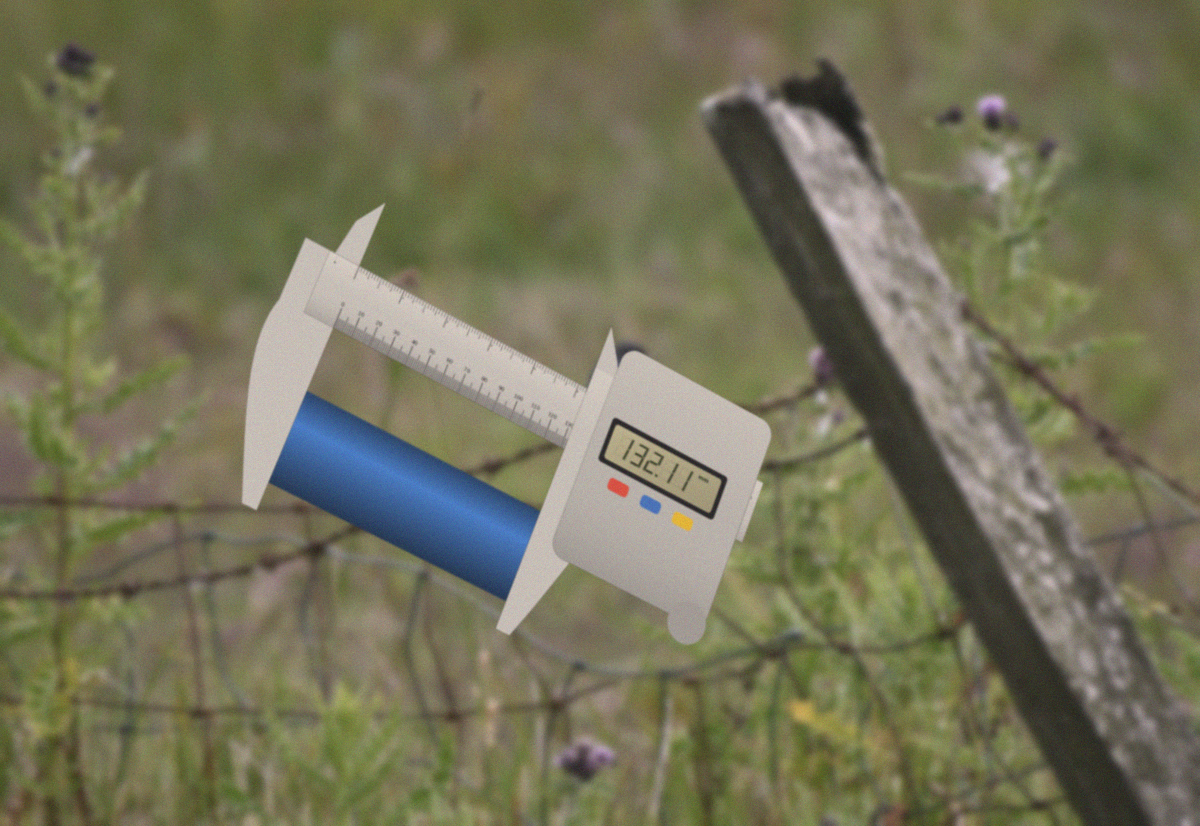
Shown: 132.11 mm
